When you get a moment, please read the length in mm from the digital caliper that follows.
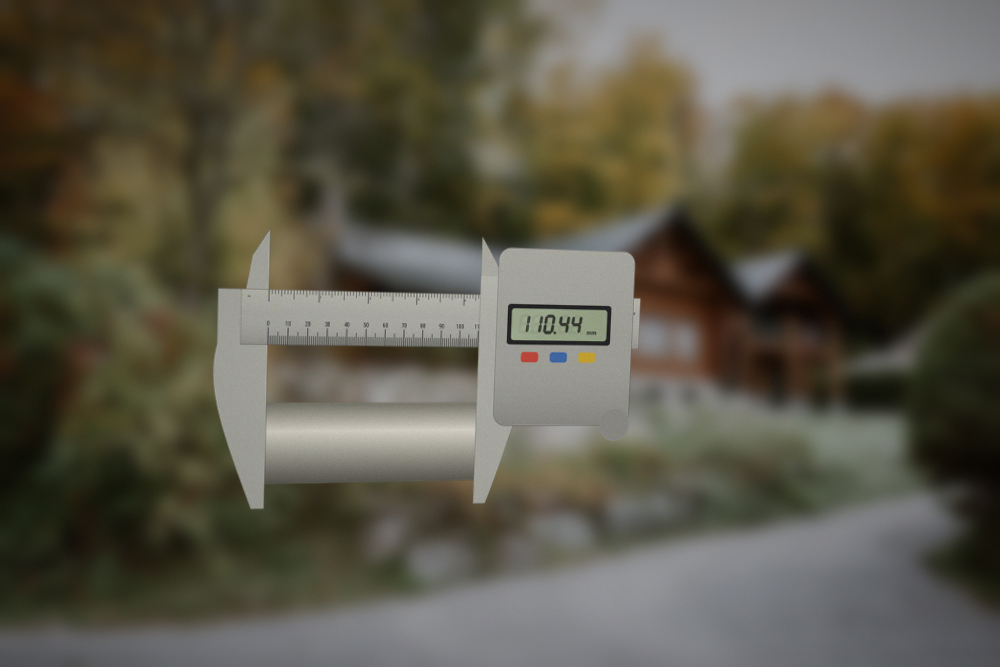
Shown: 110.44 mm
